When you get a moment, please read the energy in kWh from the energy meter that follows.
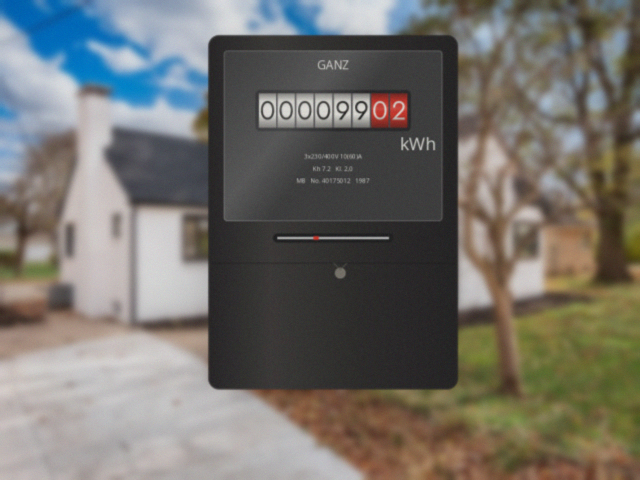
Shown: 99.02 kWh
